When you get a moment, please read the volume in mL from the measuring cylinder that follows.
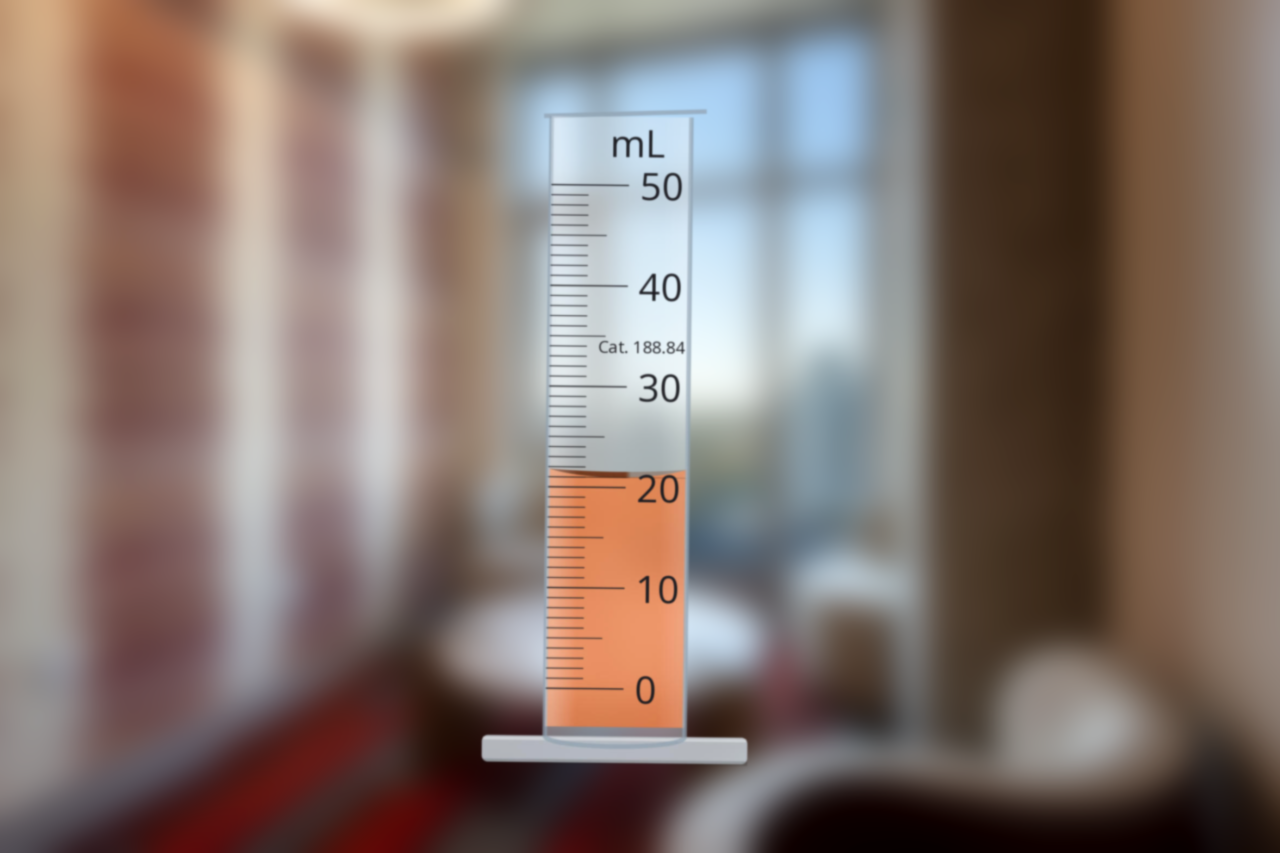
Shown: 21 mL
